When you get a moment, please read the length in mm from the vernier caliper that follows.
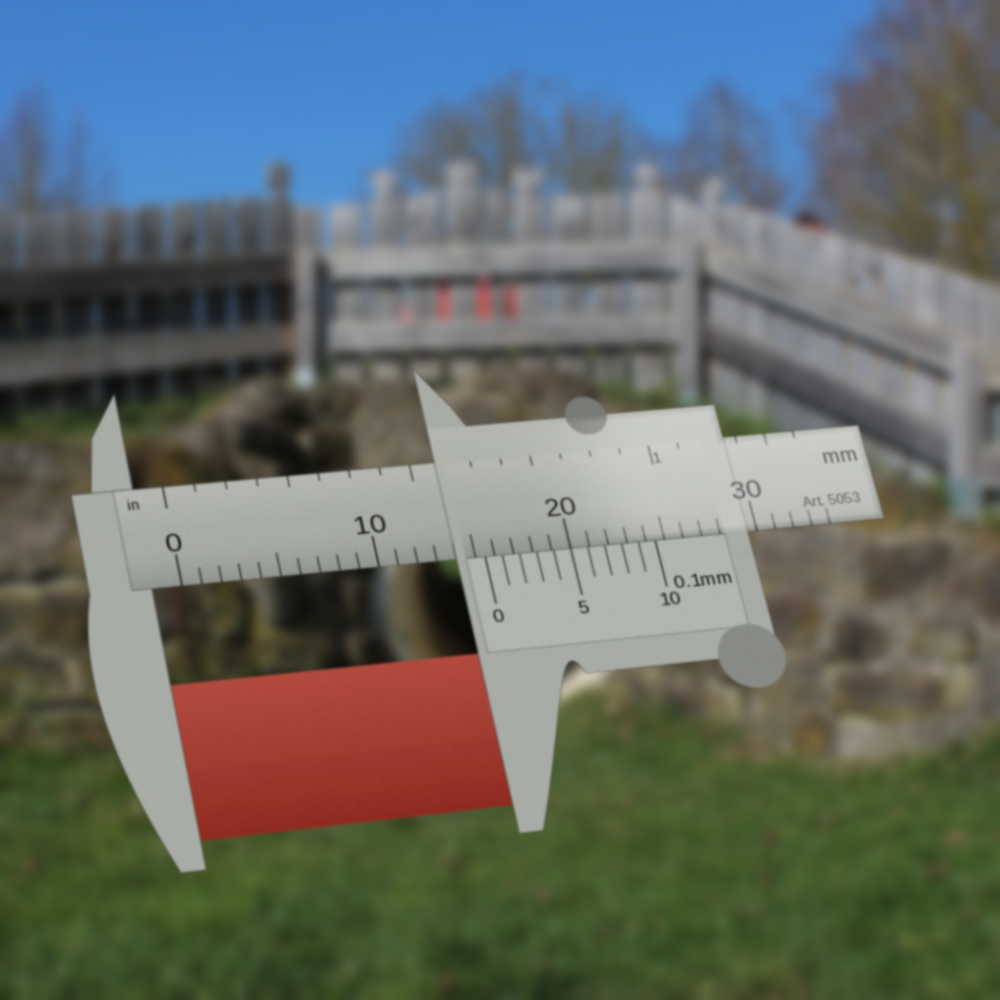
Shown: 15.5 mm
